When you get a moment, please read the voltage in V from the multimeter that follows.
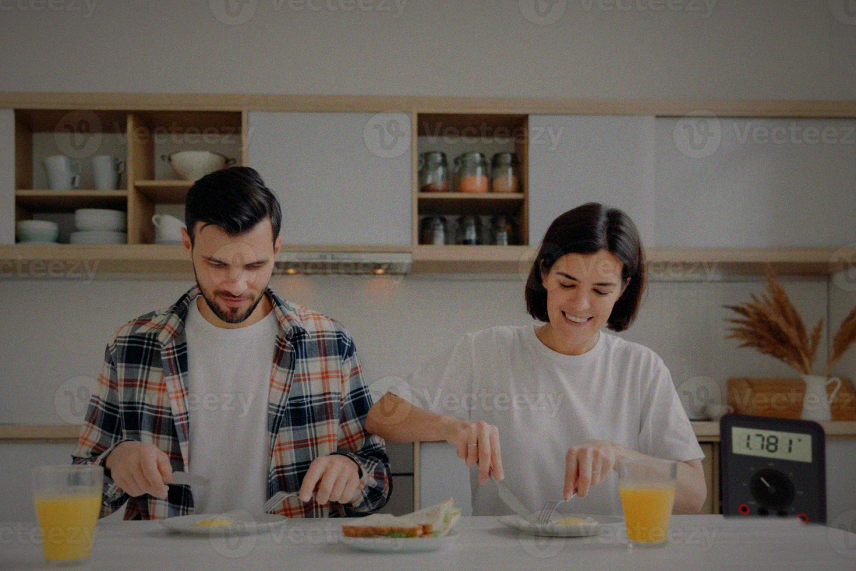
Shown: 1.781 V
